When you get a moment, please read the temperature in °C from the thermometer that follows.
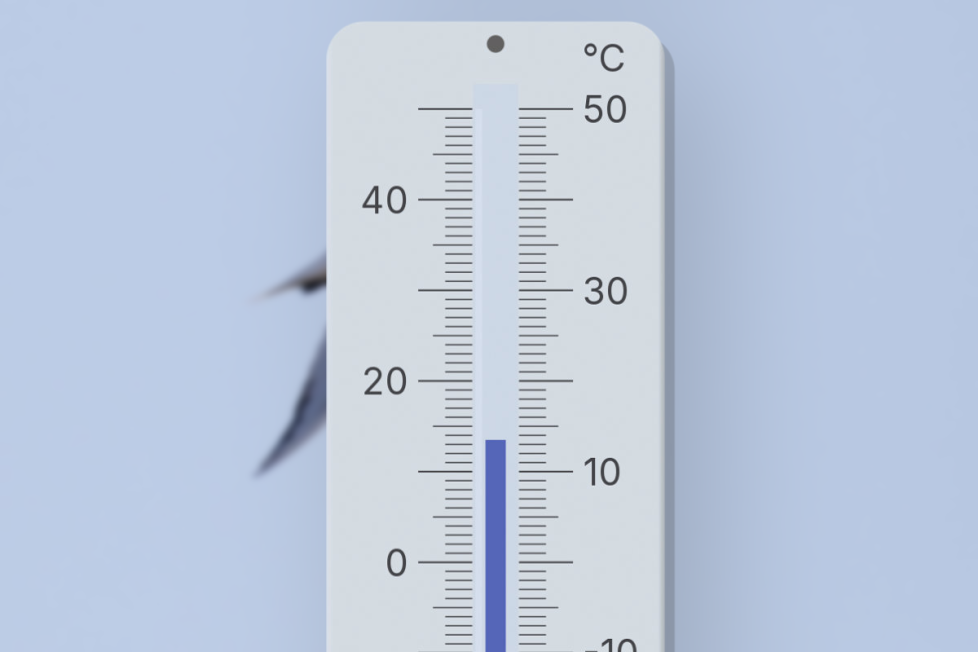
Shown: 13.5 °C
